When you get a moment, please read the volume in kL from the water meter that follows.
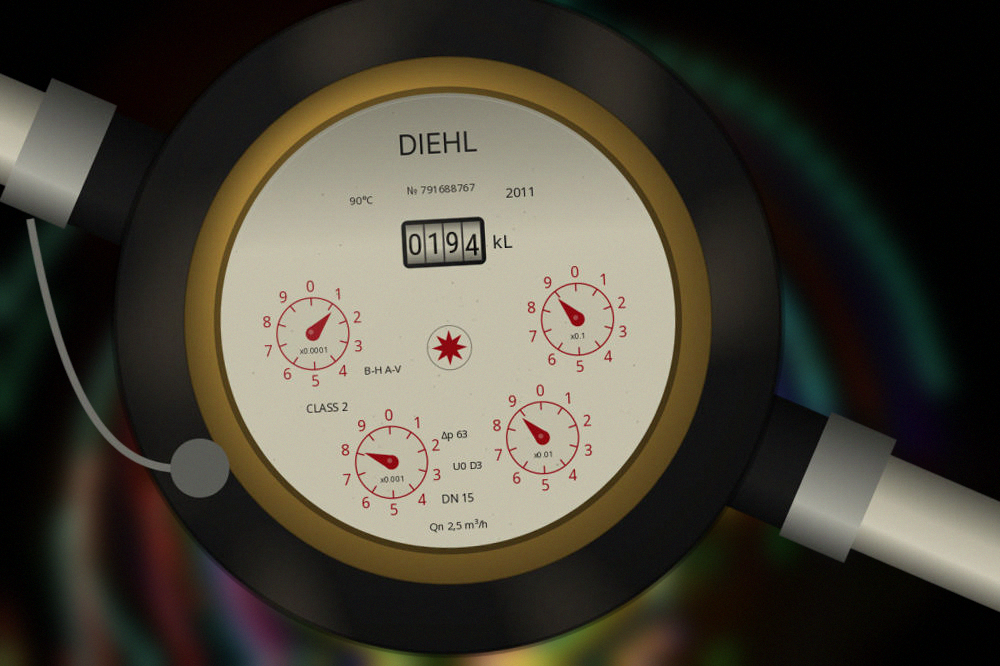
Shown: 193.8881 kL
